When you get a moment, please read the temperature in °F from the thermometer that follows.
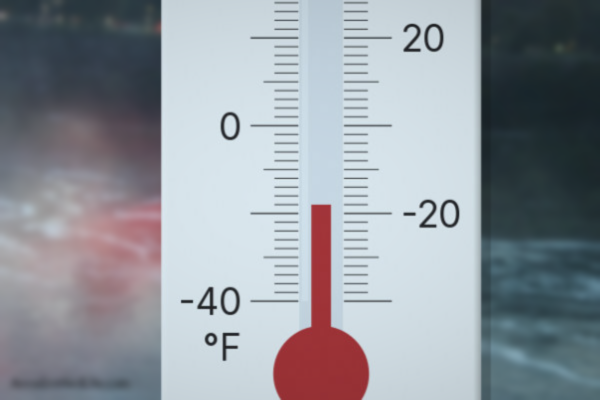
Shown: -18 °F
